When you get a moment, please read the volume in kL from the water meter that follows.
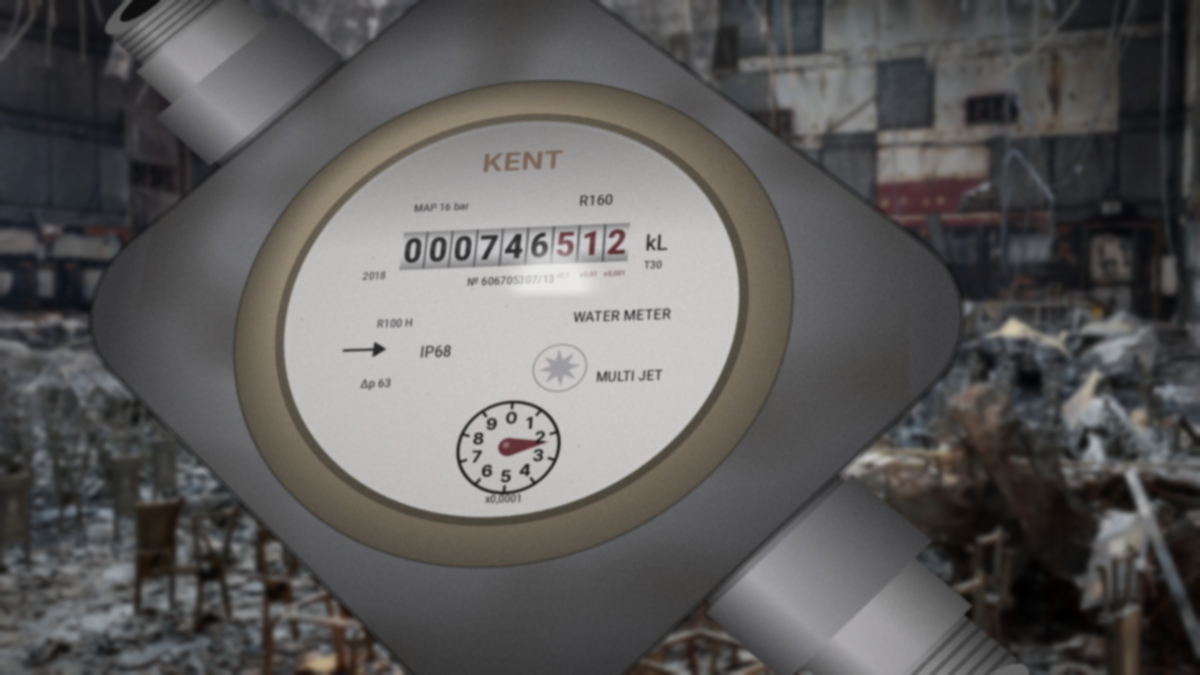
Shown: 746.5122 kL
